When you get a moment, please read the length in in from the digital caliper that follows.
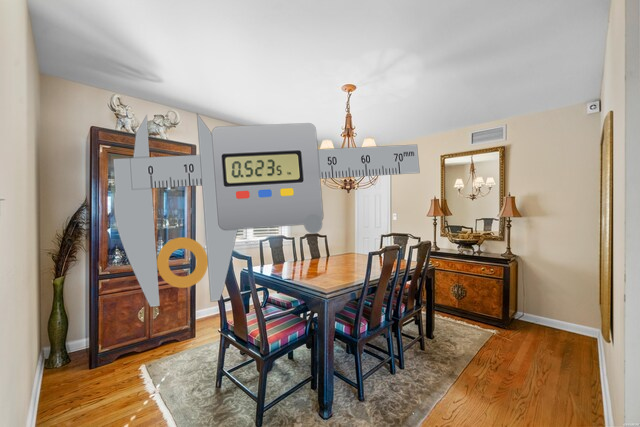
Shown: 0.5235 in
